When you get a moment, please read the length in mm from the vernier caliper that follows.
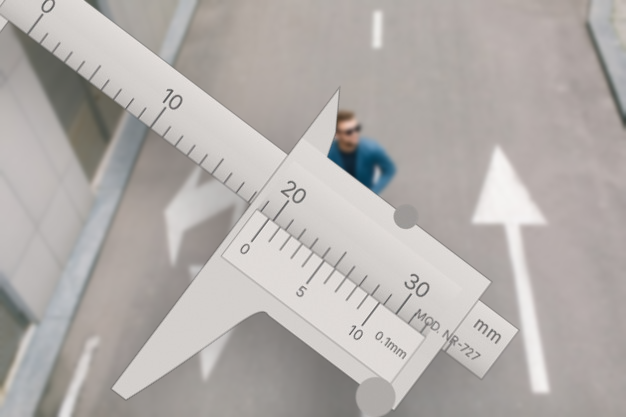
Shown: 19.7 mm
